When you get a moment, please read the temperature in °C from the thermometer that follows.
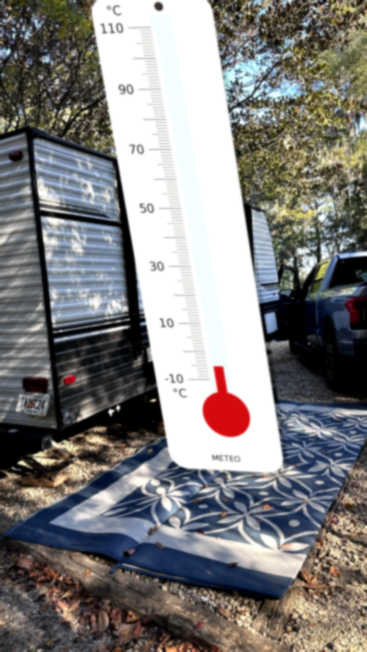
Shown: -5 °C
